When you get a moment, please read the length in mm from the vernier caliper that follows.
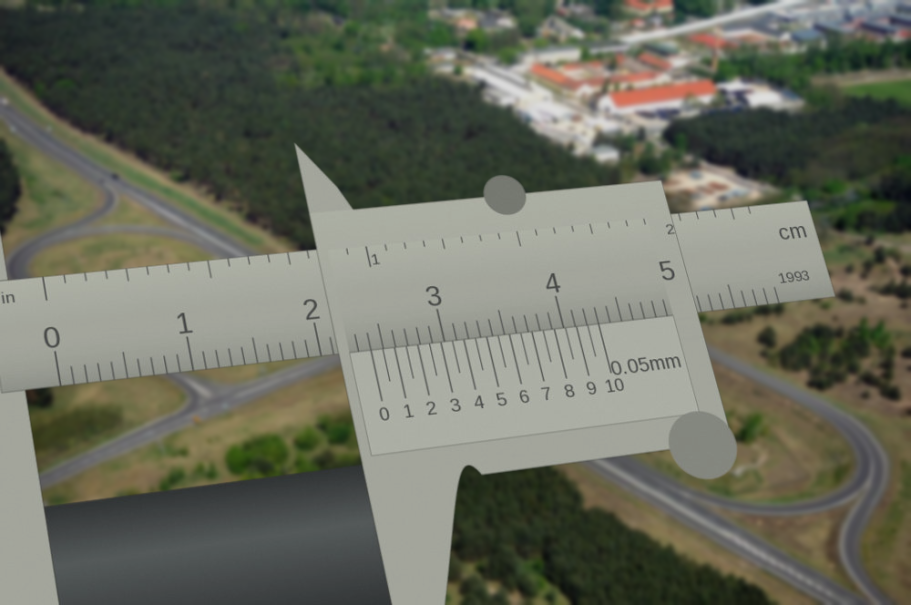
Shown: 24.0 mm
